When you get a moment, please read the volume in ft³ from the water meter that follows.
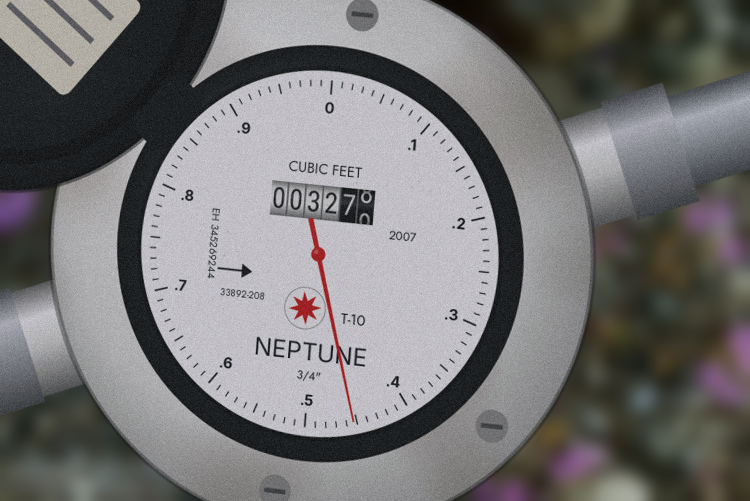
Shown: 3278.45 ft³
